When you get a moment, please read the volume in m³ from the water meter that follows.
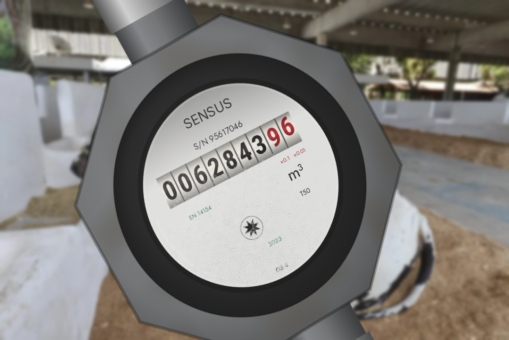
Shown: 62843.96 m³
